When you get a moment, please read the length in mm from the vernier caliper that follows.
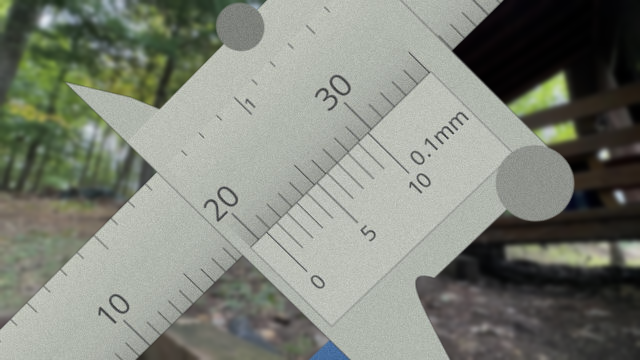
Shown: 20.7 mm
